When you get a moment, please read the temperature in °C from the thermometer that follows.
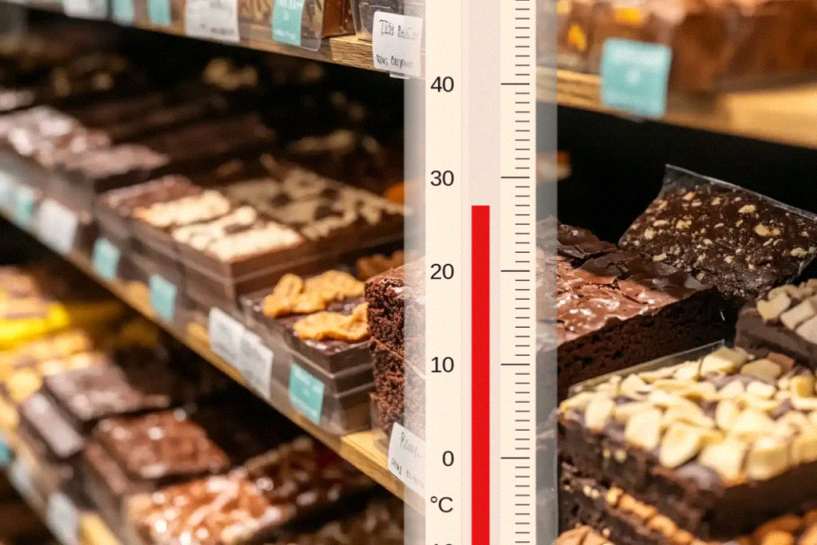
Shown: 27 °C
